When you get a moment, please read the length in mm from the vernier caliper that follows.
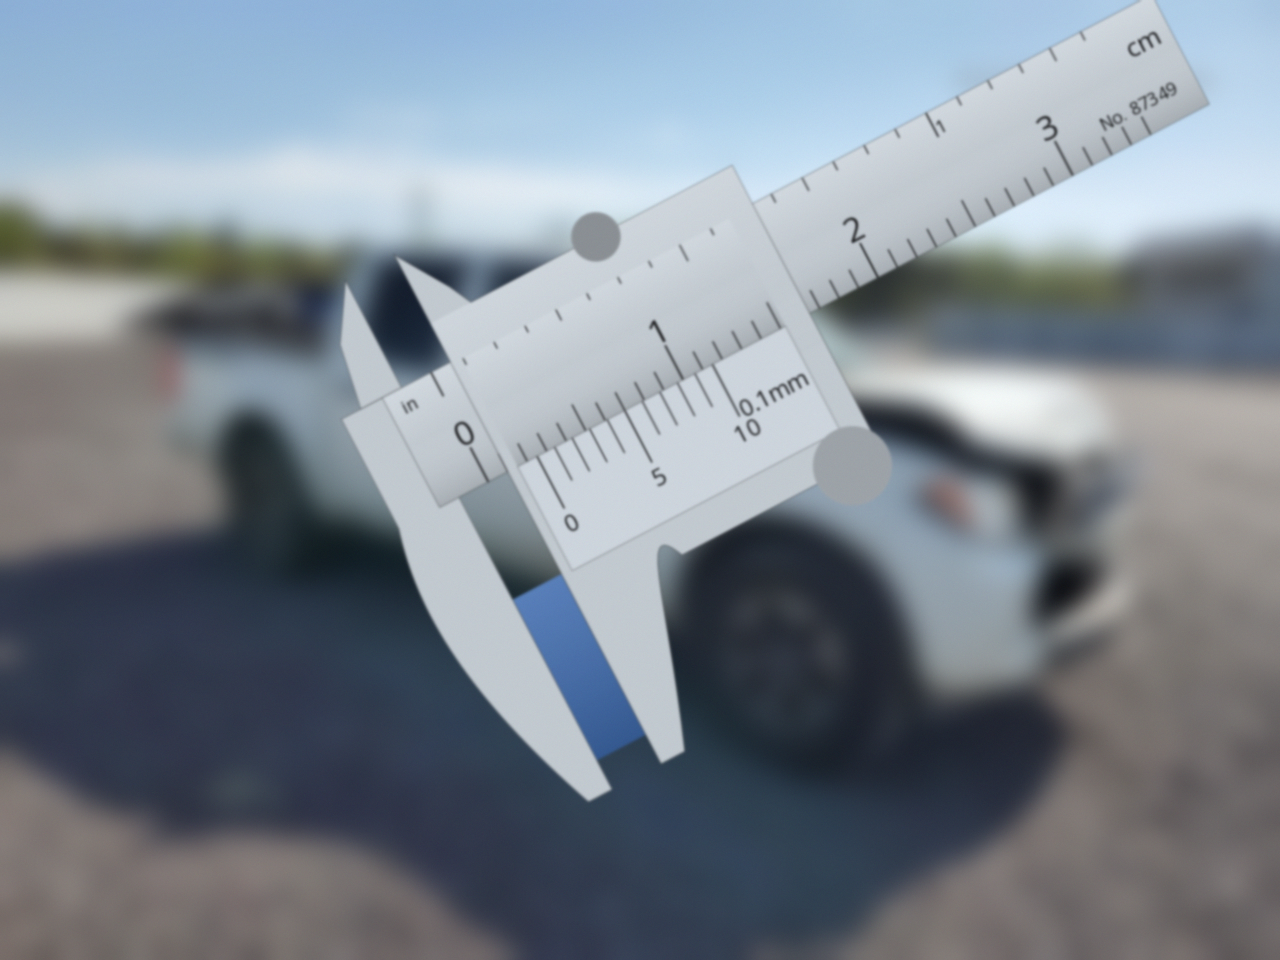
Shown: 2.5 mm
